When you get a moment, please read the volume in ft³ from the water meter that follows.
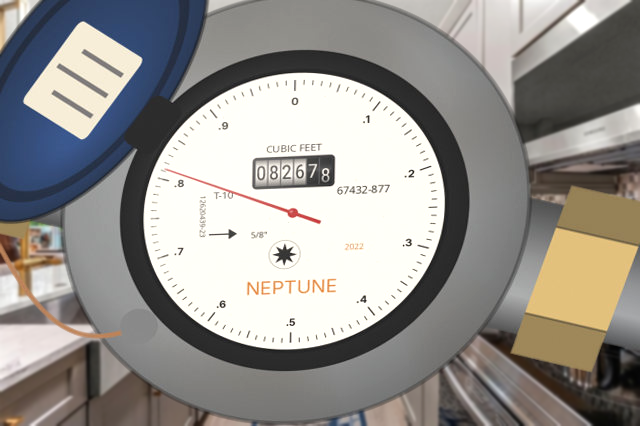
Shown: 82677.81 ft³
